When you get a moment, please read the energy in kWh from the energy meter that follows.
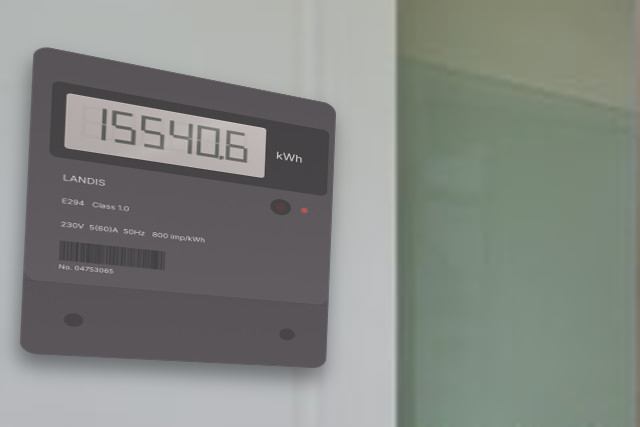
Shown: 15540.6 kWh
